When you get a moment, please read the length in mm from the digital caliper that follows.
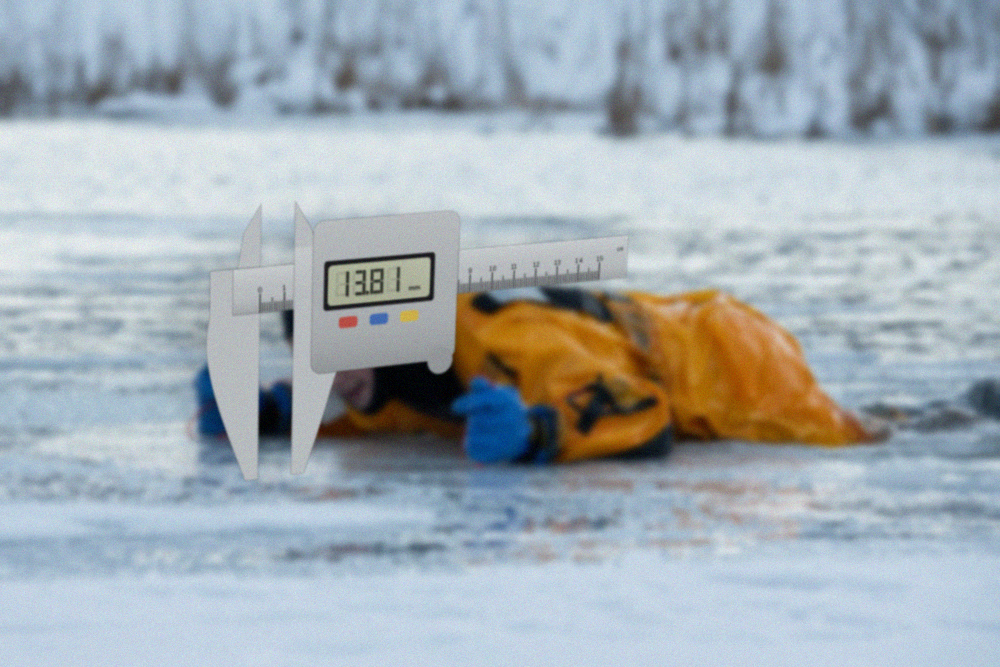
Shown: 13.81 mm
